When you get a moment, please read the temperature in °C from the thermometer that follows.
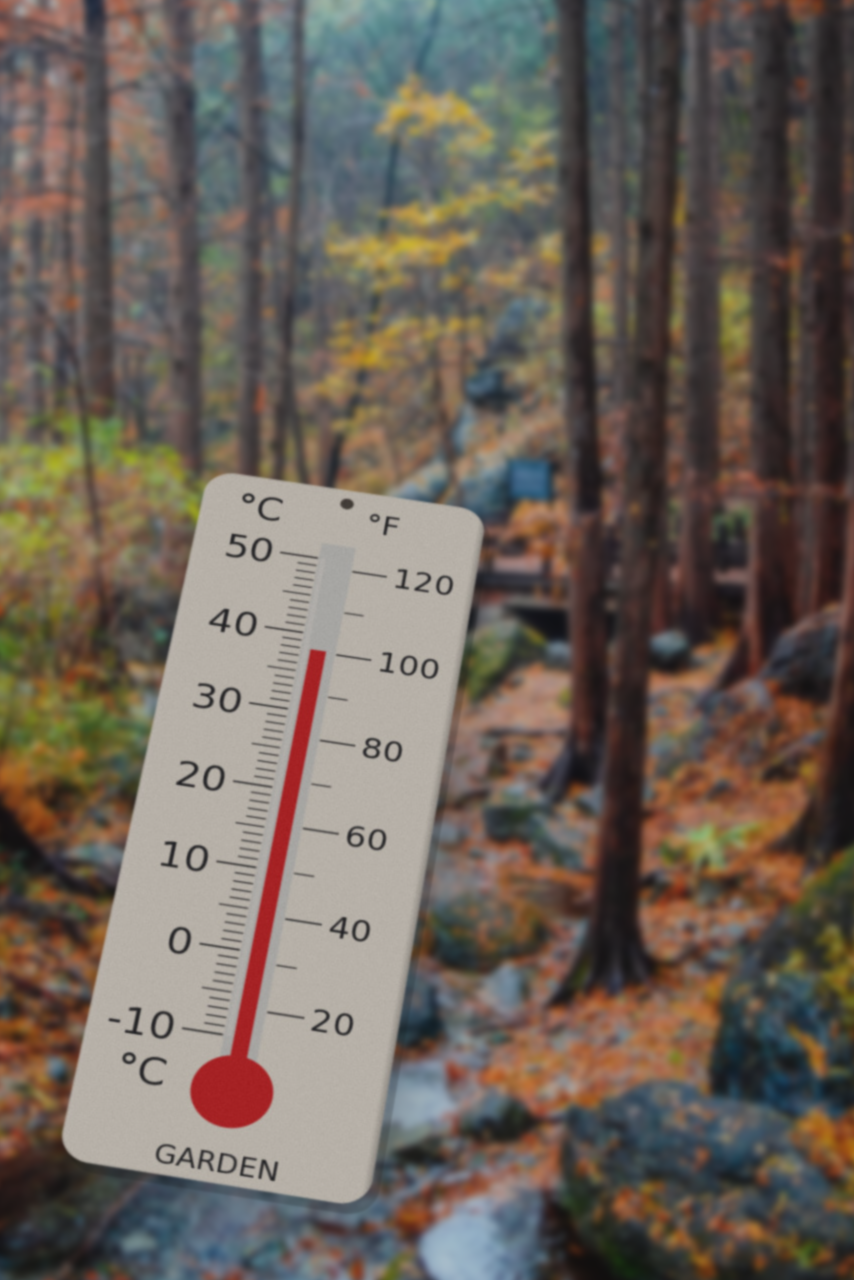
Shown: 38 °C
